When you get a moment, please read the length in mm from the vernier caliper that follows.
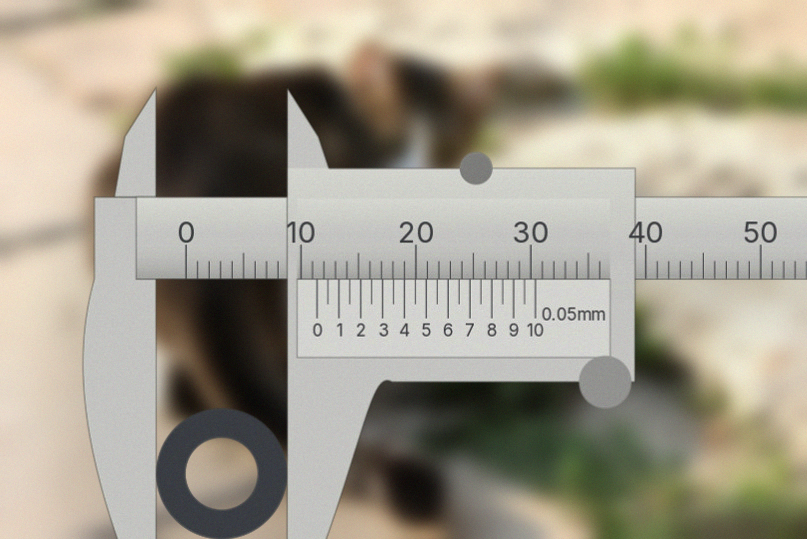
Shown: 11.4 mm
